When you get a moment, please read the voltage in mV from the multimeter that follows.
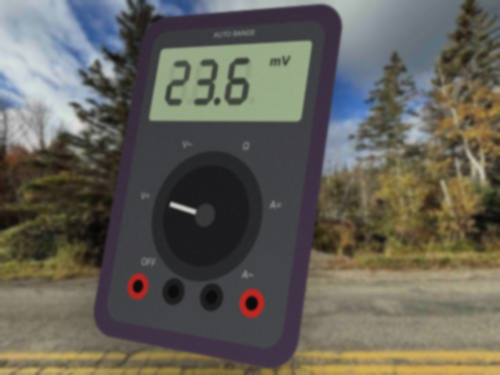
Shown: 23.6 mV
